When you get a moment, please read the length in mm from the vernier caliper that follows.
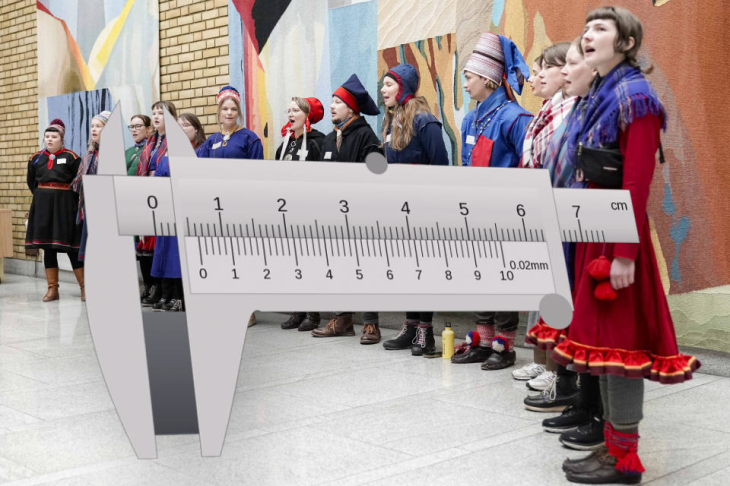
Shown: 6.4 mm
